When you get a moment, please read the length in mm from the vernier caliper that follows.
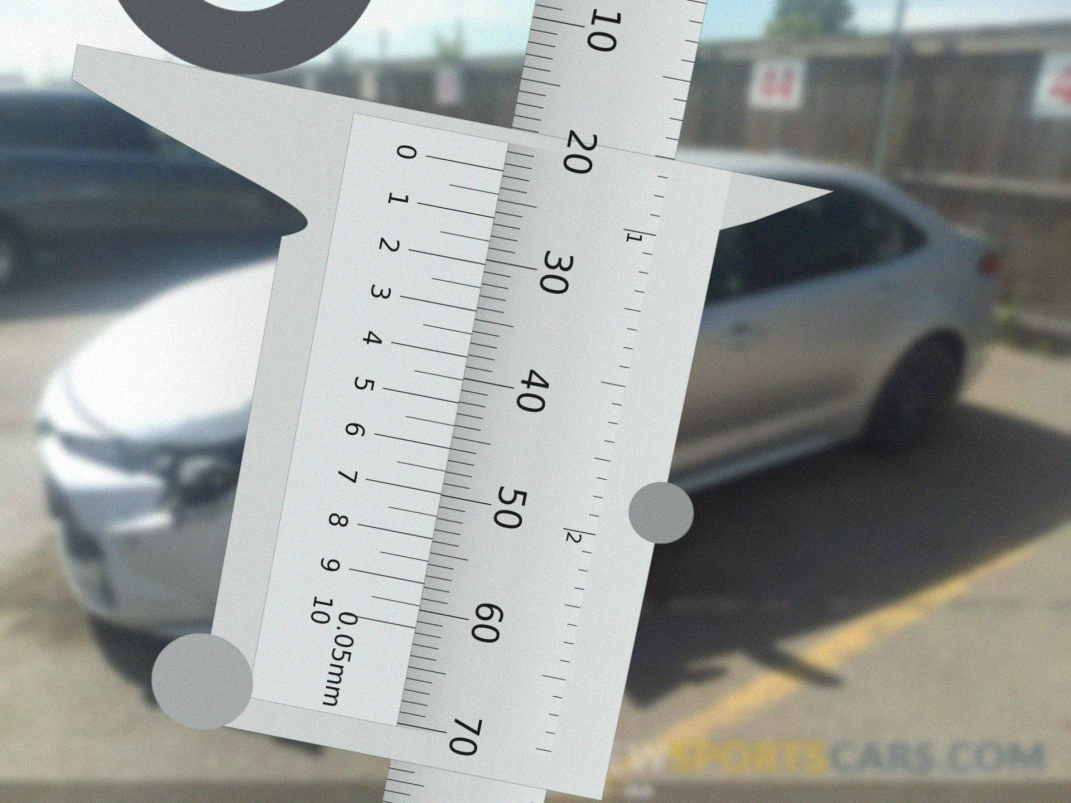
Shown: 22.6 mm
